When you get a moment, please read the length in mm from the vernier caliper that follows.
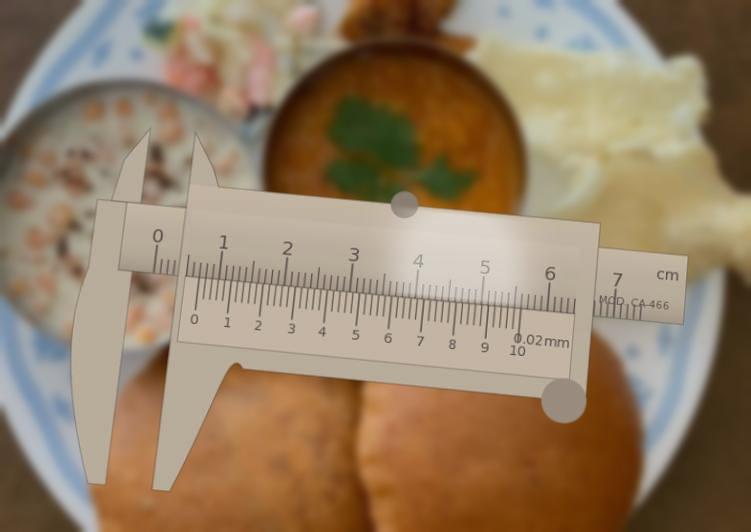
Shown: 7.0 mm
